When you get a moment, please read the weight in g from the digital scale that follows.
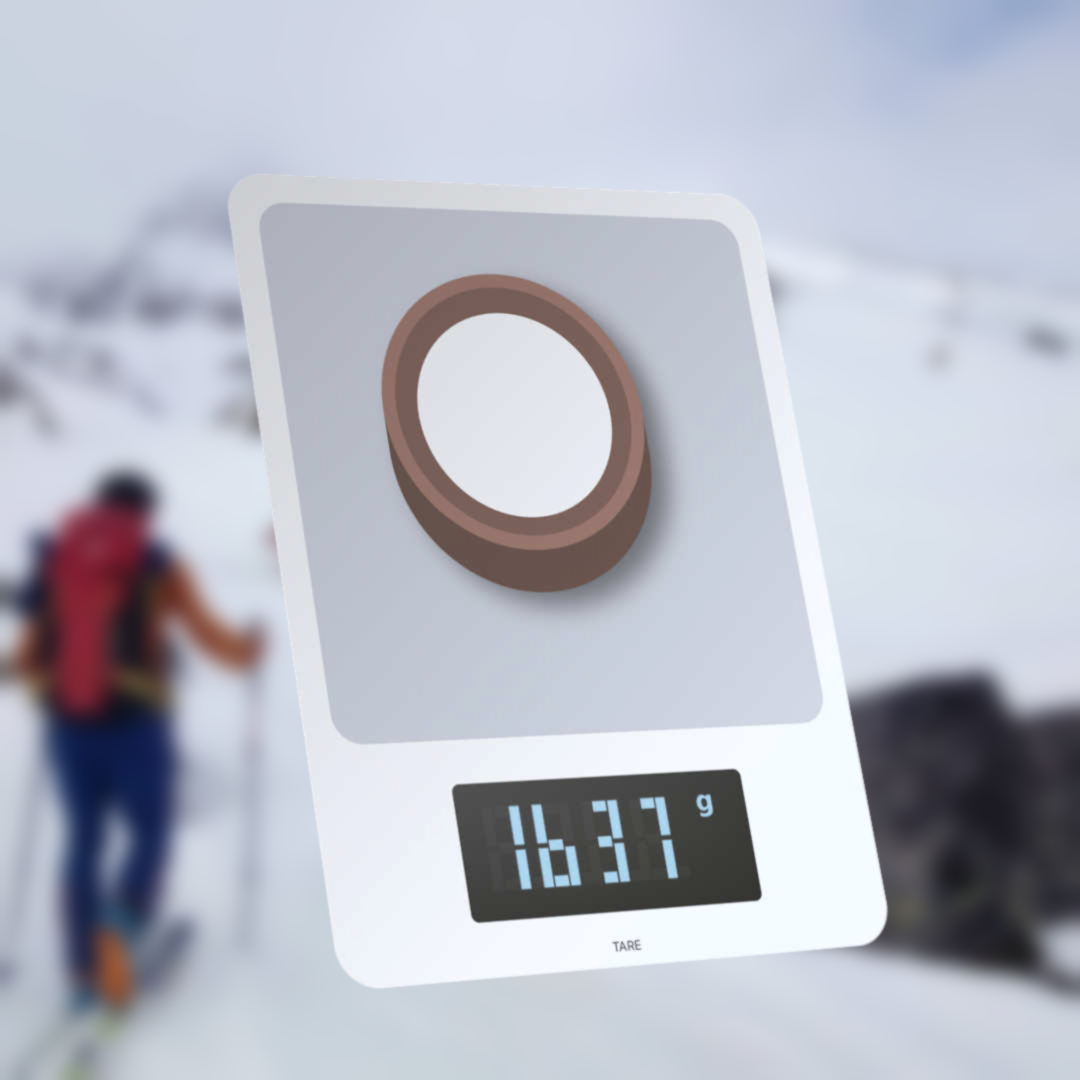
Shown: 1637 g
